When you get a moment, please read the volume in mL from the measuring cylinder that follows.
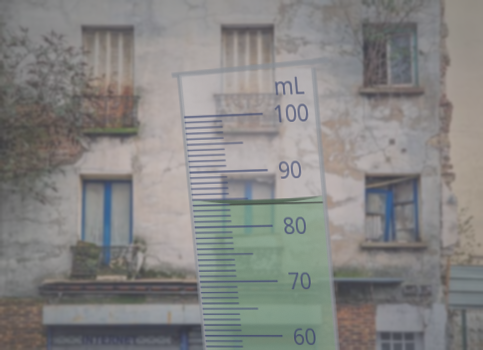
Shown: 84 mL
